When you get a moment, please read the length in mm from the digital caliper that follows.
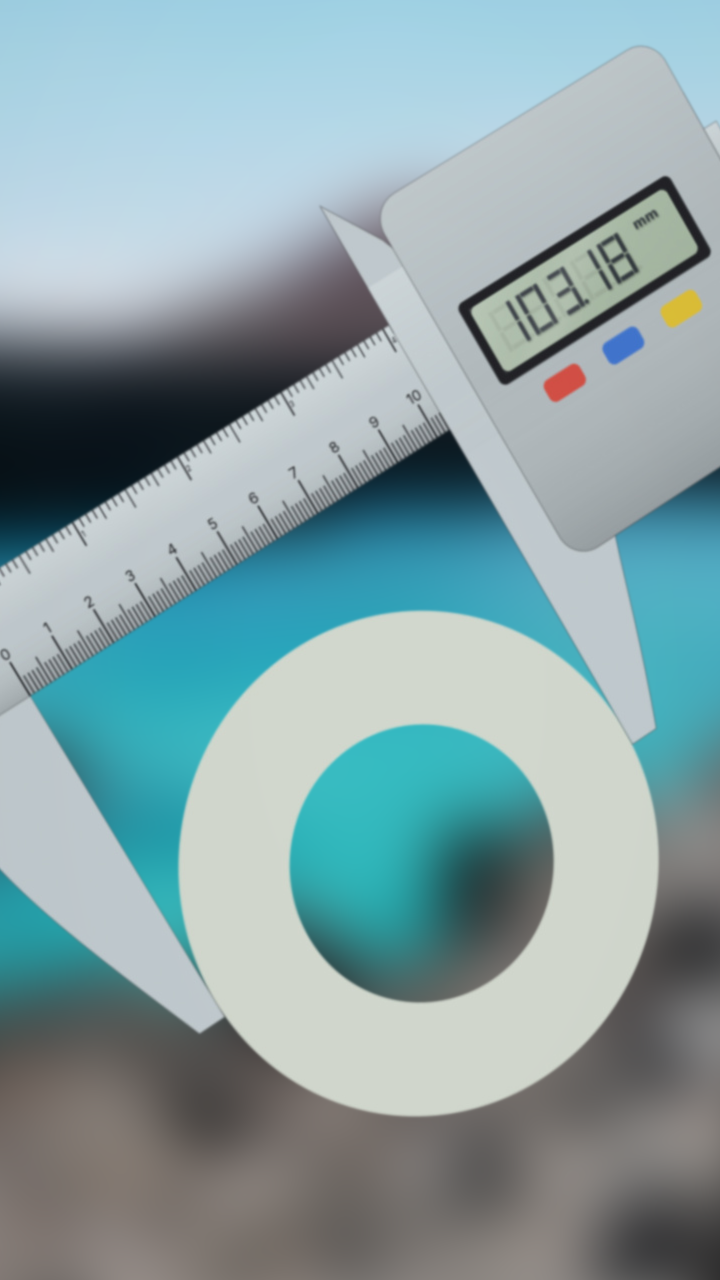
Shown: 103.18 mm
